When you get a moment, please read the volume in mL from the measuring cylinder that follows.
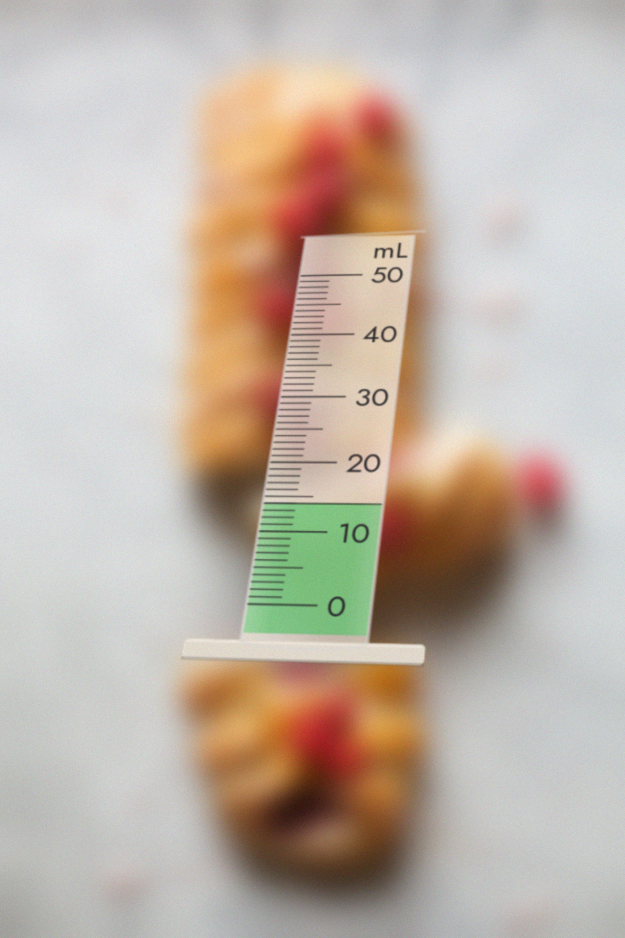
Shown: 14 mL
